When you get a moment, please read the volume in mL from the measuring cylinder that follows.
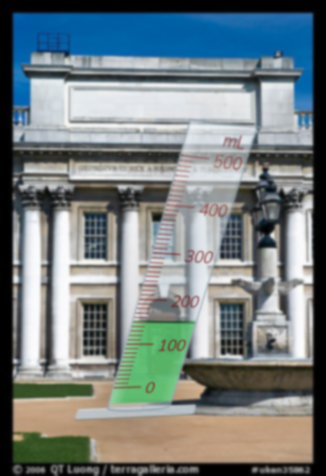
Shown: 150 mL
